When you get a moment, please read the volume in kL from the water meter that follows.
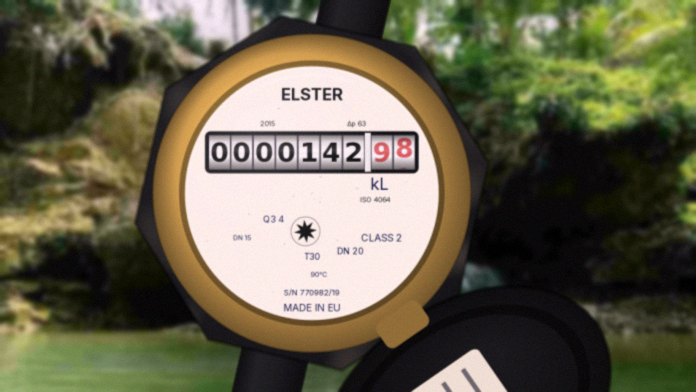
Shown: 142.98 kL
